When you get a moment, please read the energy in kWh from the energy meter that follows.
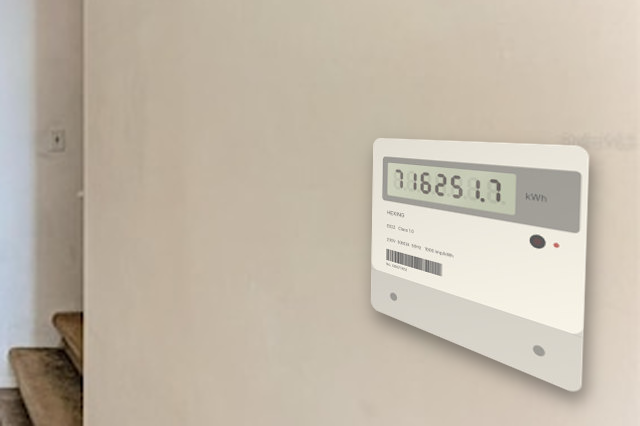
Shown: 716251.7 kWh
